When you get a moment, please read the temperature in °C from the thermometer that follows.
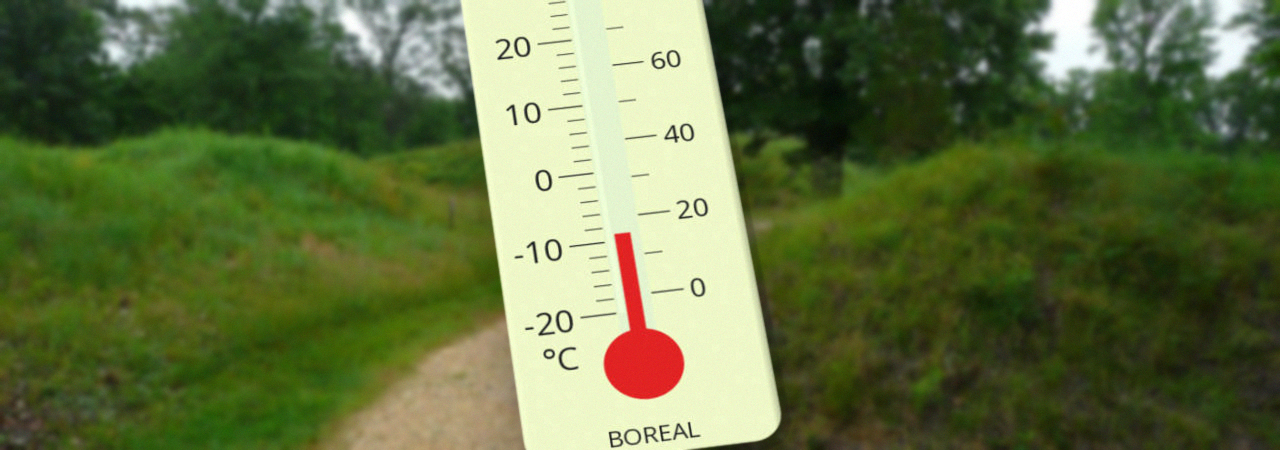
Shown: -9 °C
